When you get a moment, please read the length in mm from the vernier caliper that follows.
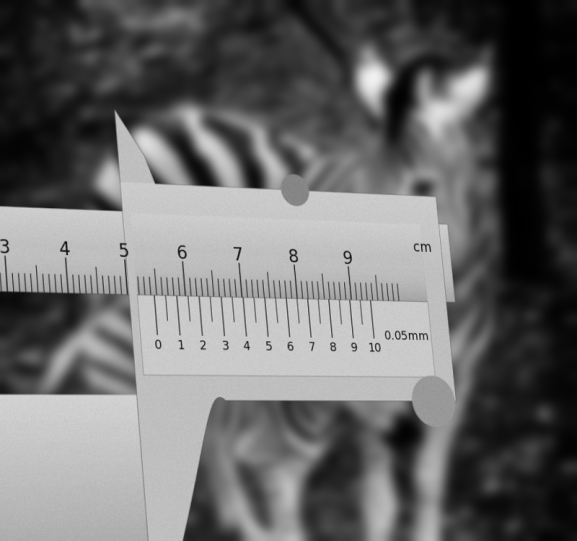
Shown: 54.6 mm
